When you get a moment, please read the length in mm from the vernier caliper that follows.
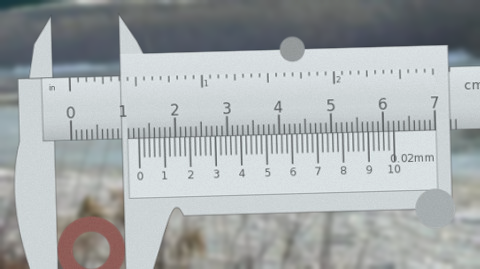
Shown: 13.0 mm
